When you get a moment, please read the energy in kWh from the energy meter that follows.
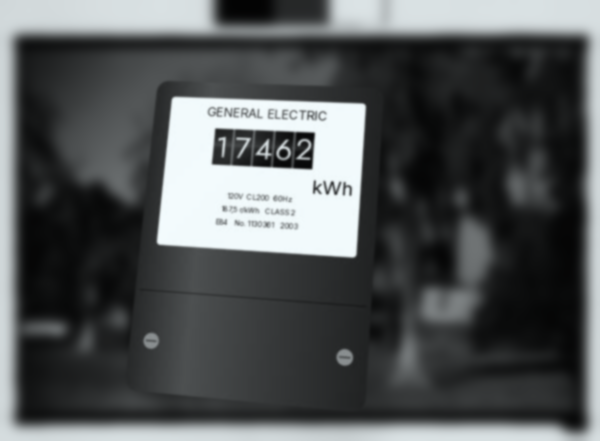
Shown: 17462 kWh
